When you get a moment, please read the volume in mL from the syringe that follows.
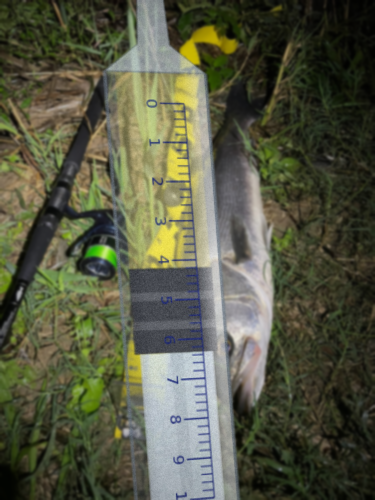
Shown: 4.2 mL
